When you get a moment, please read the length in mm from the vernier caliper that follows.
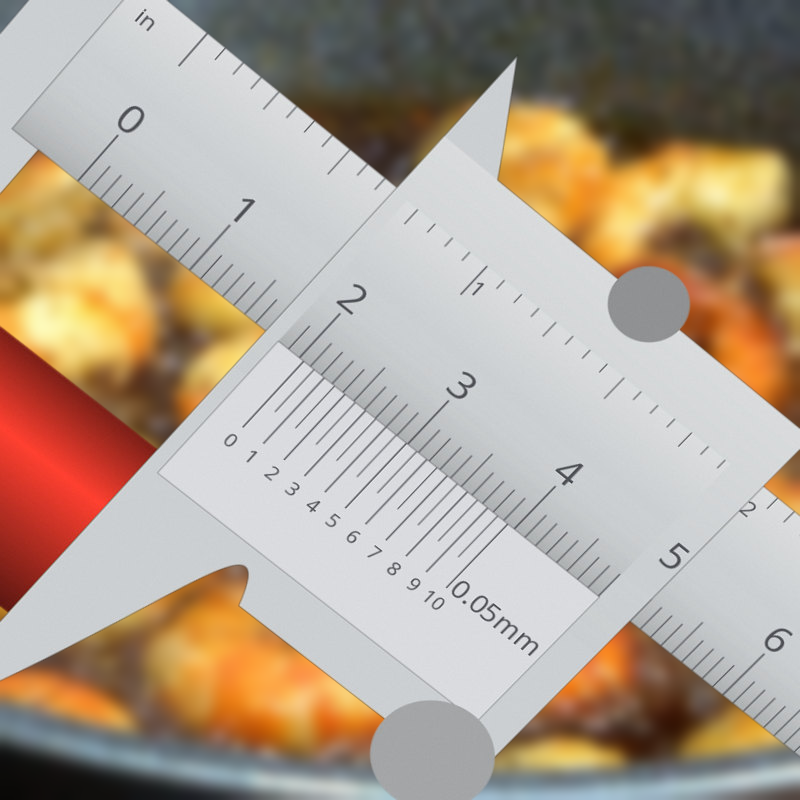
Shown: 20.4 mm
